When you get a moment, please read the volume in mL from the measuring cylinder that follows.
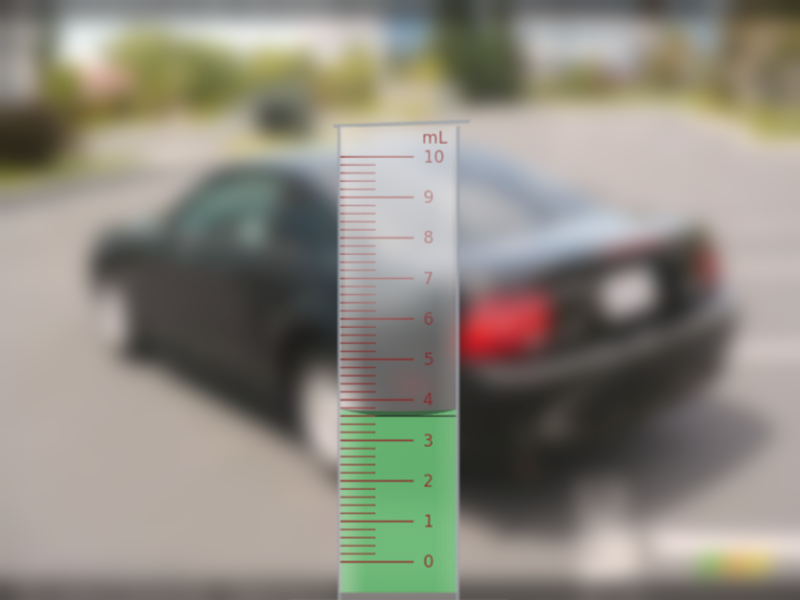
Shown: 3.6 mL
